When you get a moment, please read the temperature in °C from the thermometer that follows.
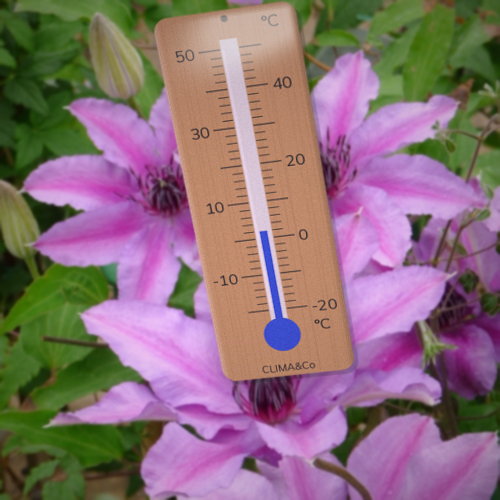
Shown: 2 °C
